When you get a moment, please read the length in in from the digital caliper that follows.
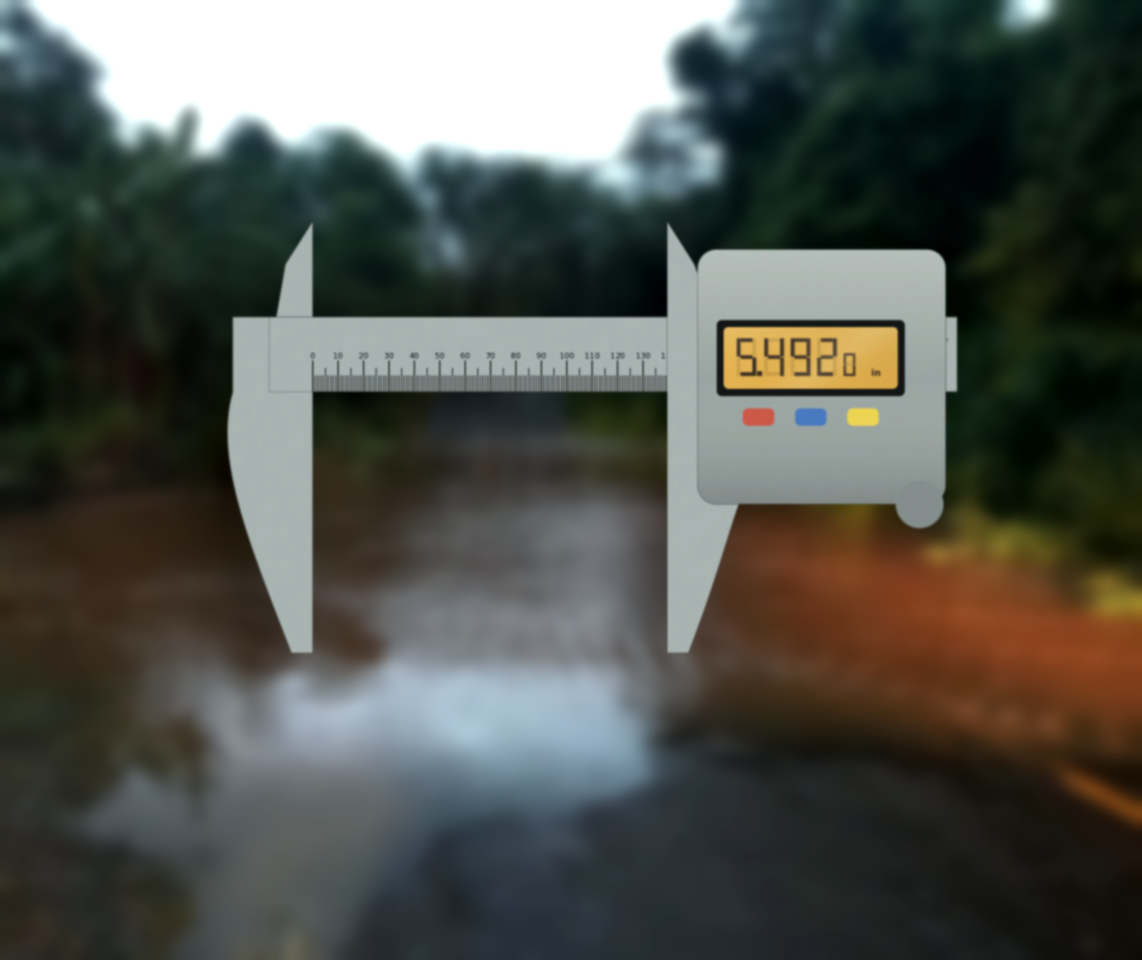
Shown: 5.4920 in
